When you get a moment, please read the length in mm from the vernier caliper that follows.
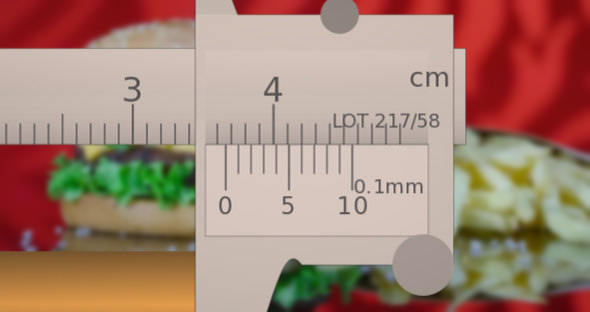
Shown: 36.6 mm
